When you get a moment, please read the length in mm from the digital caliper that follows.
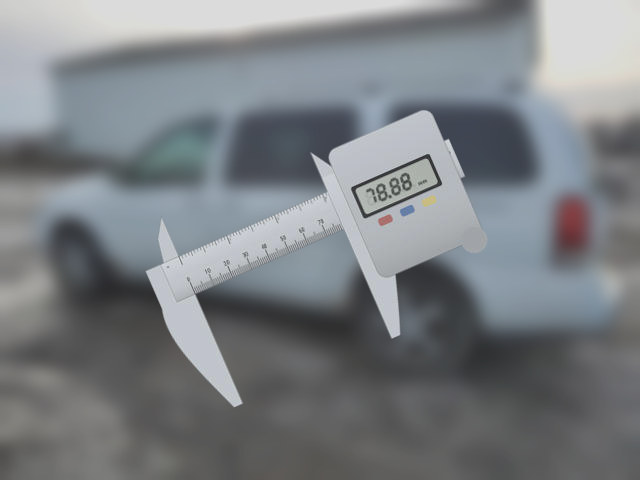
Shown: 78.88 mm
